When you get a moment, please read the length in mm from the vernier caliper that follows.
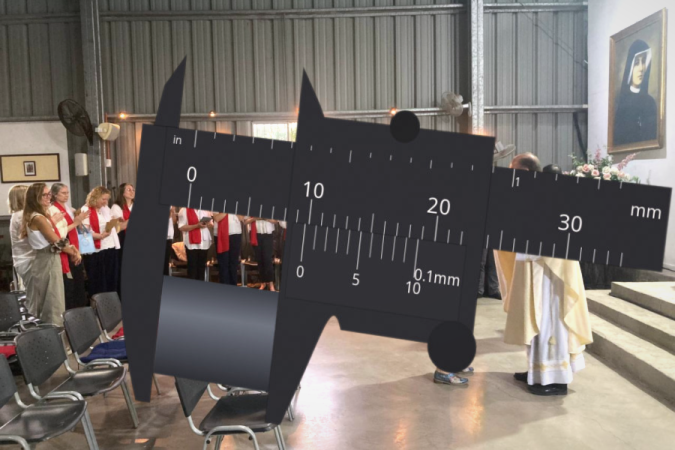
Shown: 9.7 mm
